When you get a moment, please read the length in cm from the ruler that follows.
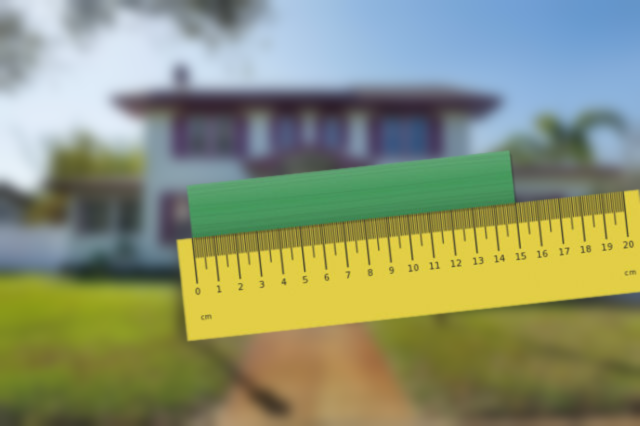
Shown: 15 cm
